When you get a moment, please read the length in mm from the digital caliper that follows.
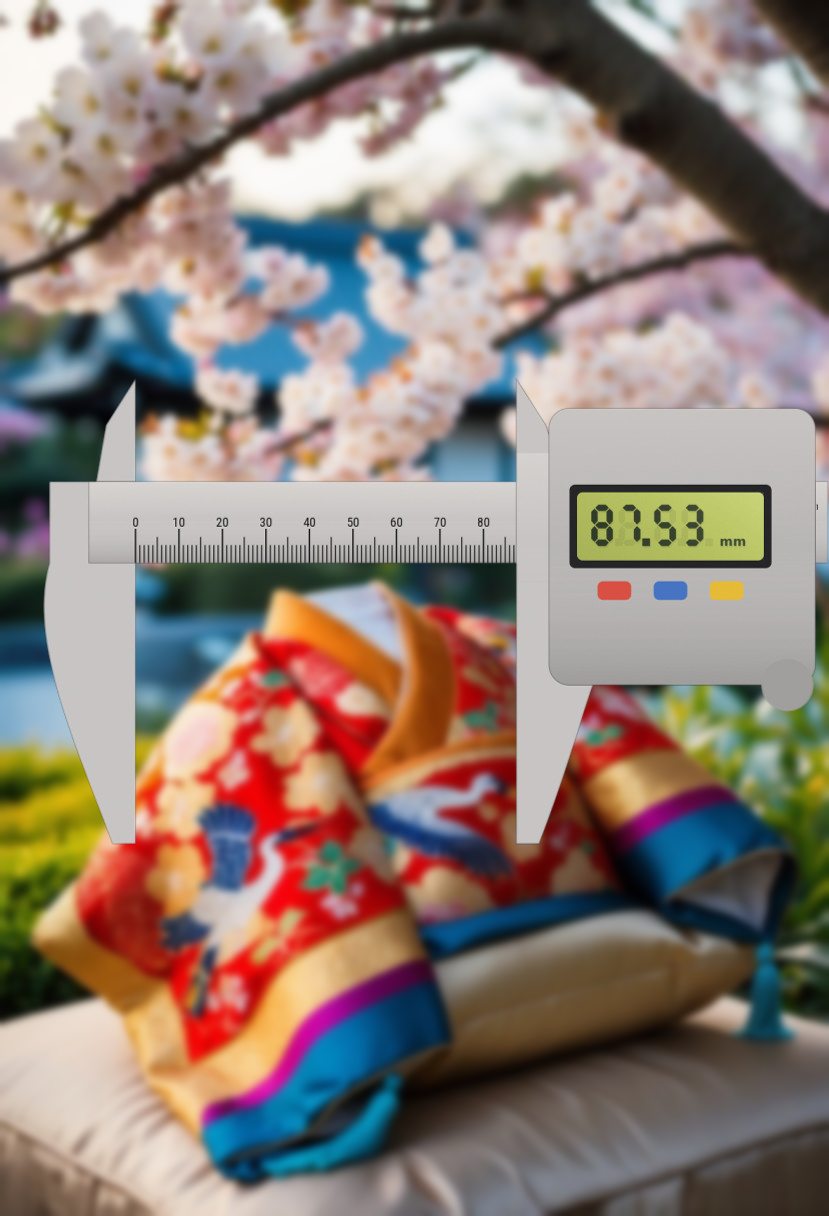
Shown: 87.53 mm
